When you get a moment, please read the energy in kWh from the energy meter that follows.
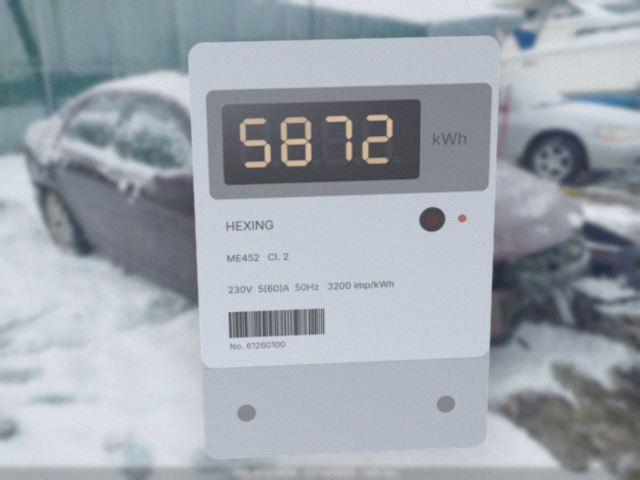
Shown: 5872 kWh
